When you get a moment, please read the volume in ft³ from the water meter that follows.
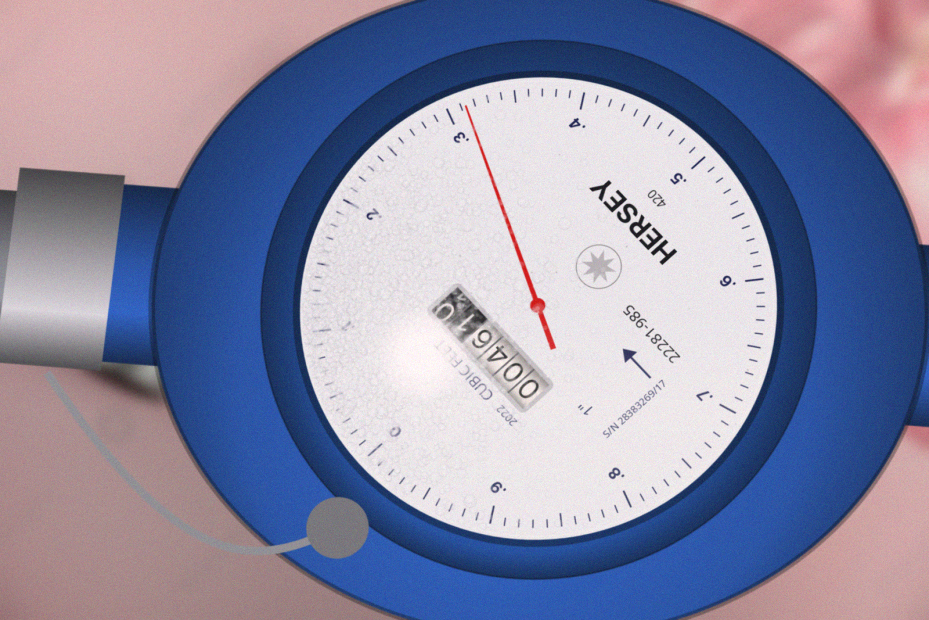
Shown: 4610.31 ft³
